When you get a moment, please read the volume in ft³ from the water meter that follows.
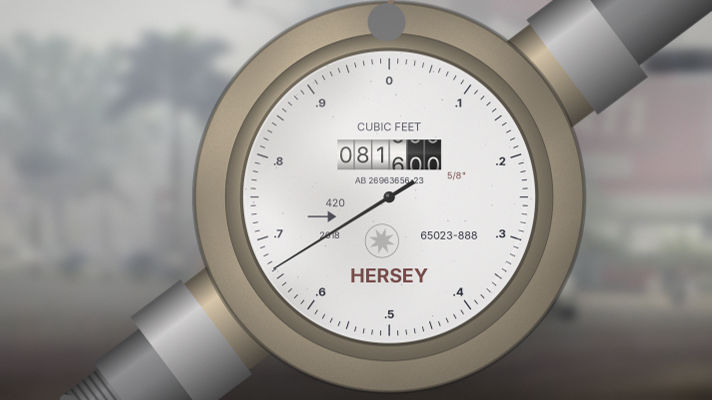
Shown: 81599.66 ft³
